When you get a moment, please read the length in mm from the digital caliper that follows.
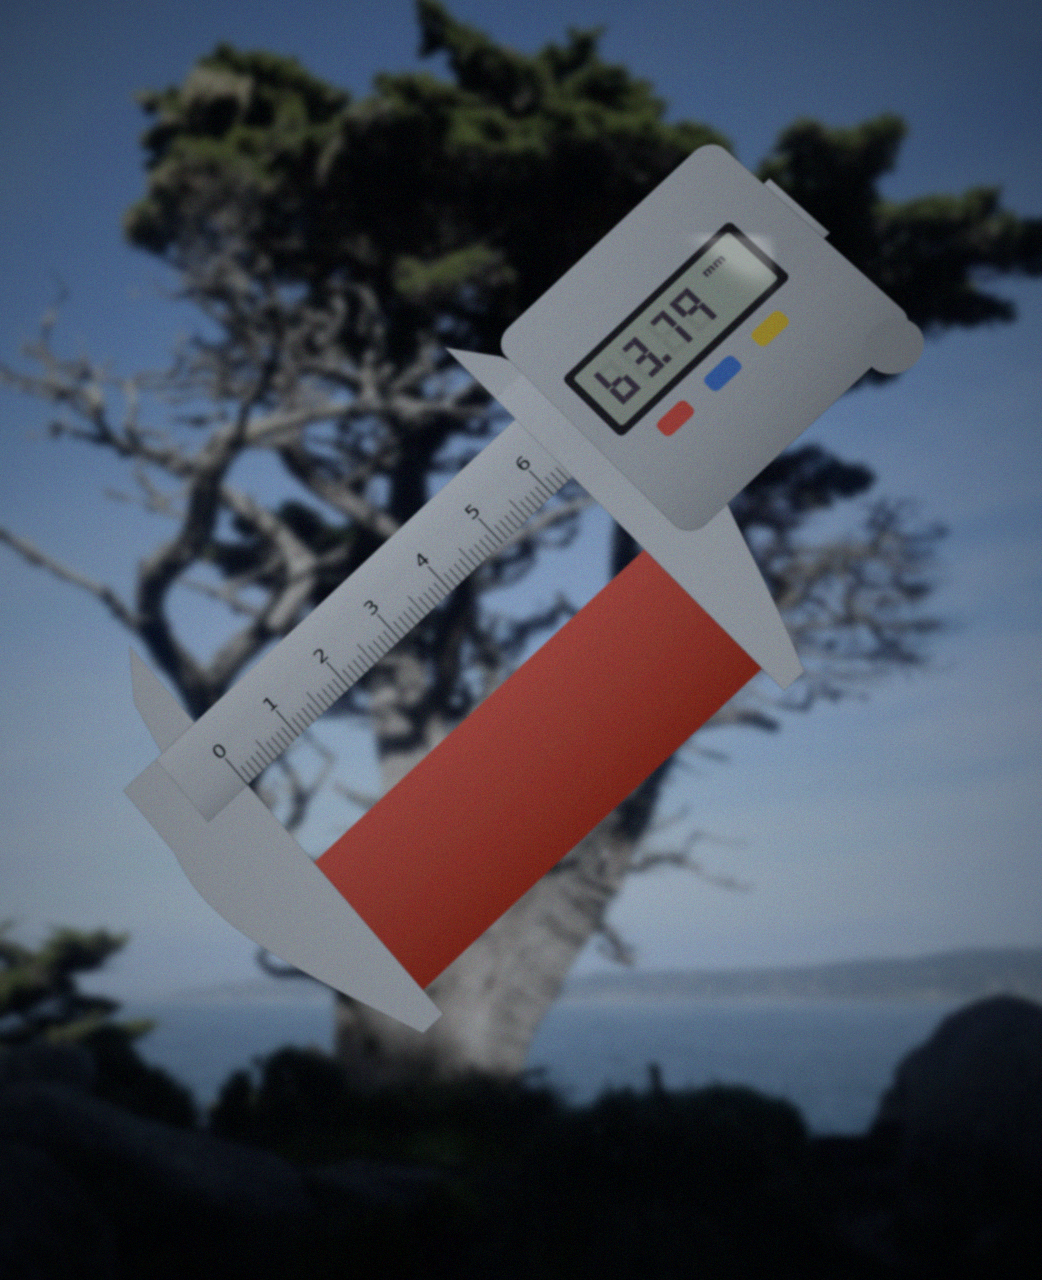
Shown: 63.79 mm
